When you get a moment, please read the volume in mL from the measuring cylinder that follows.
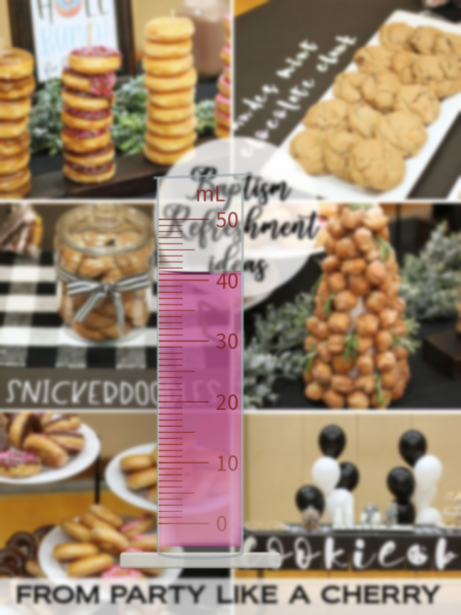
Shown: 41 mL
